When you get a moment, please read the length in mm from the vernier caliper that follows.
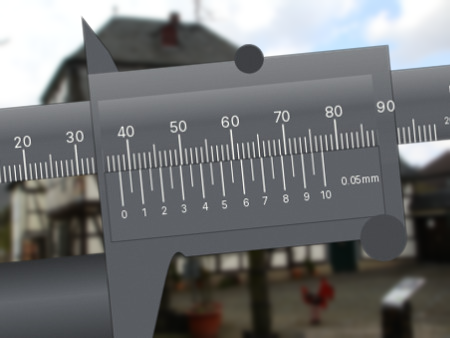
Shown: 38.0 mm
